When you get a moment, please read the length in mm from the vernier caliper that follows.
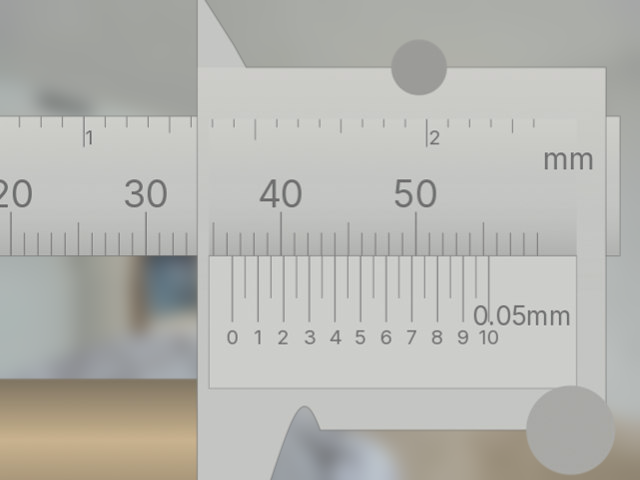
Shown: 36.4 mm
